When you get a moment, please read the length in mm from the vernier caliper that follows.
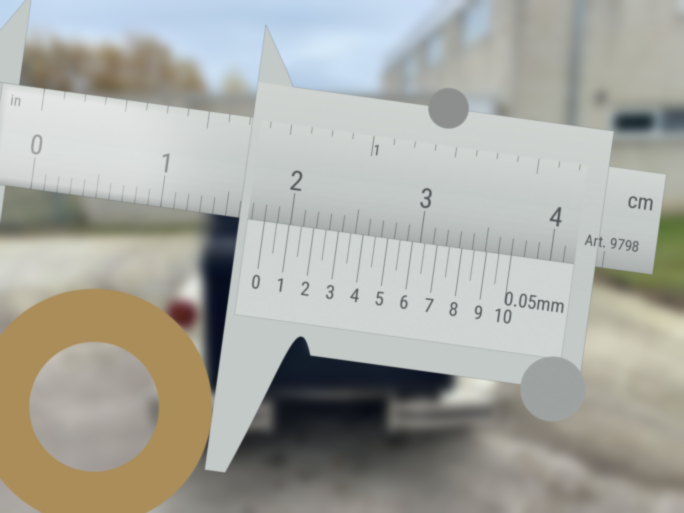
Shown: 18.0 mm
